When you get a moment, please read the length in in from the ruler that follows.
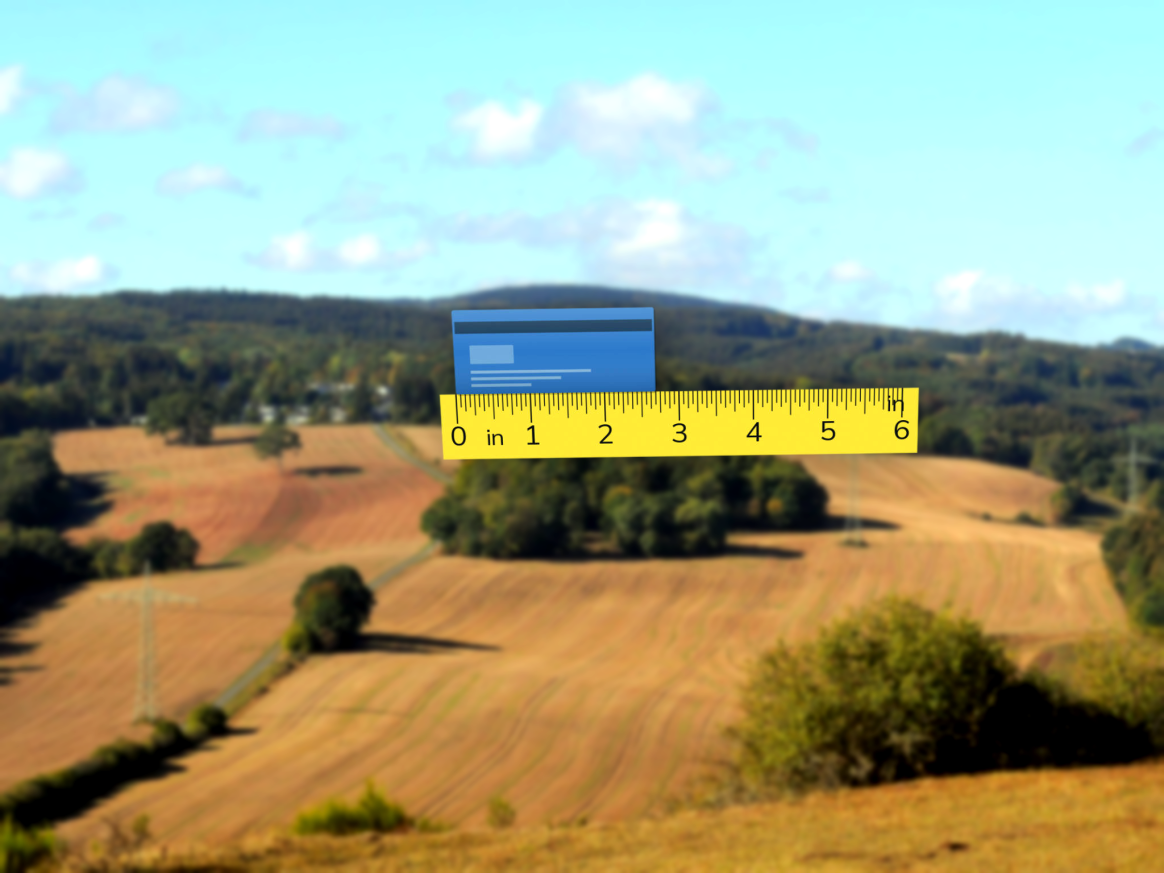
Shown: 2.6875 in
